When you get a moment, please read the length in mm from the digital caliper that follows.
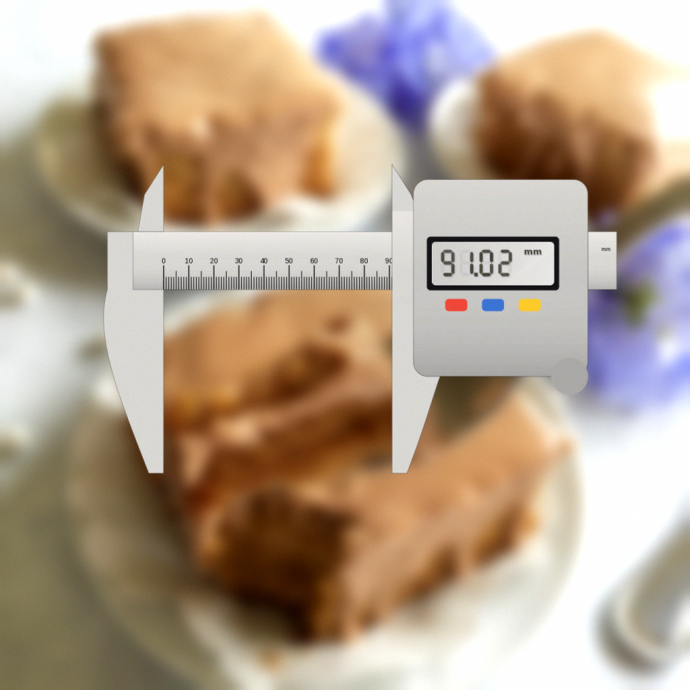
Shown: 91.02 mm
